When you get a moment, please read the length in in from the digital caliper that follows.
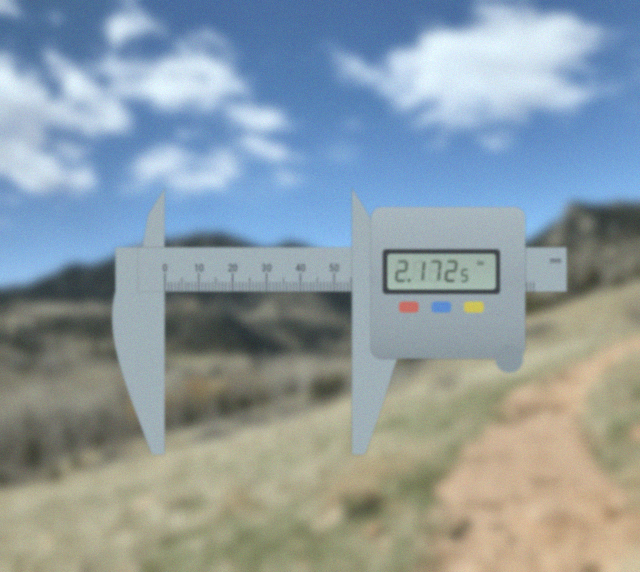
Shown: 2.1725 in
